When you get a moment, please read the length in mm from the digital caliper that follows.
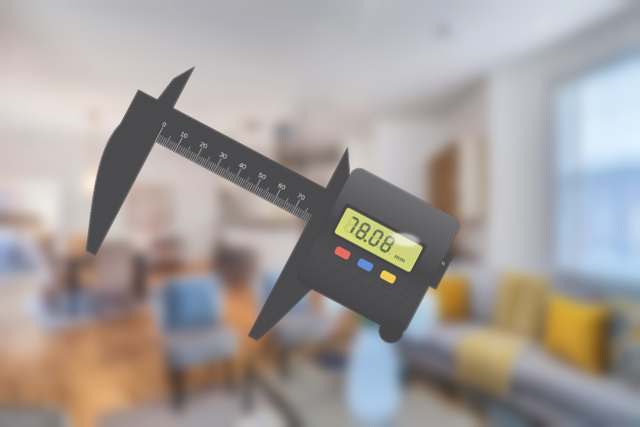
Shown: 78.08 mm
